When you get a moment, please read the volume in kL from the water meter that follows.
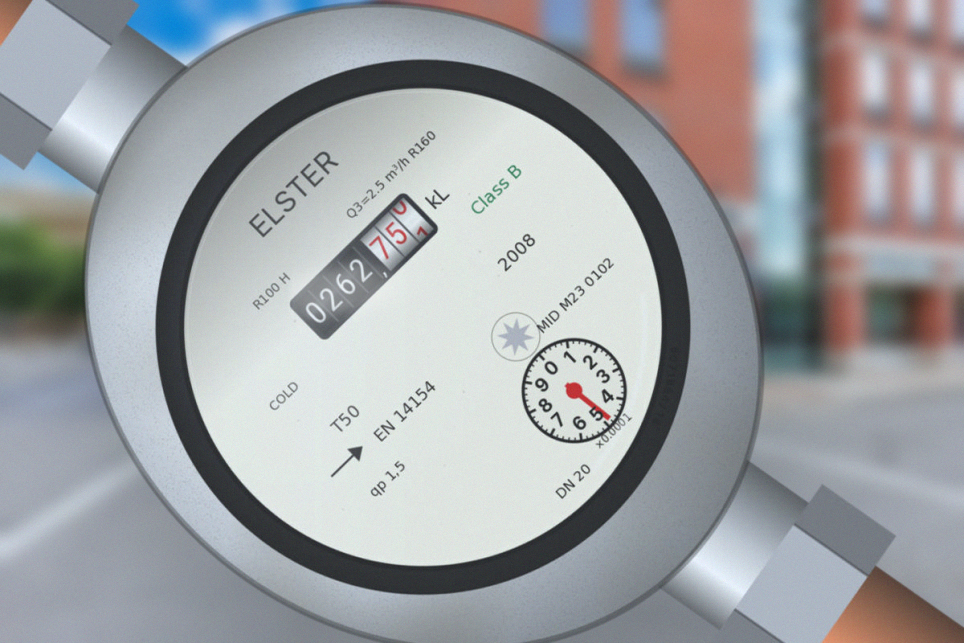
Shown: 262.7504 kL
